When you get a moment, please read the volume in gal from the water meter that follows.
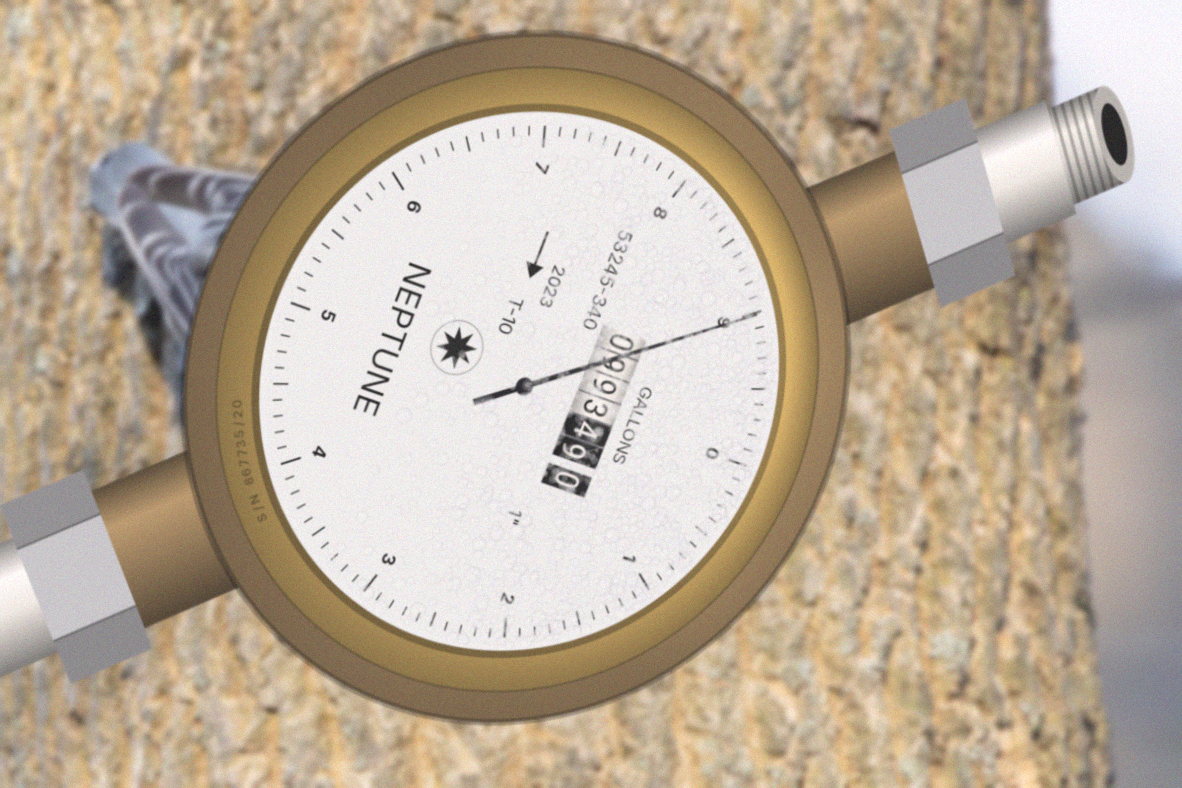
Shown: 993489.0 gal
